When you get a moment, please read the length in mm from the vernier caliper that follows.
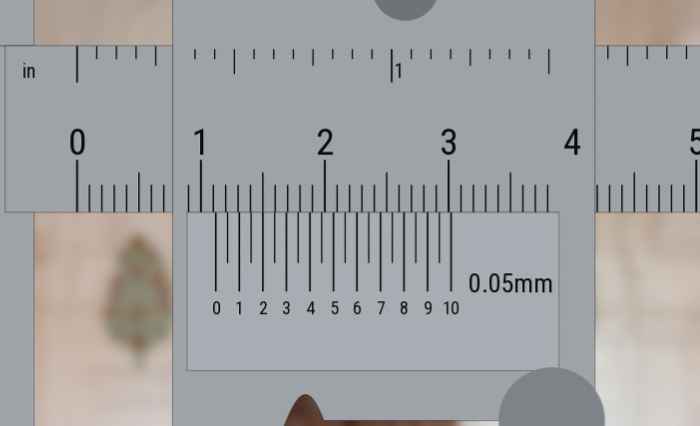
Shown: 11.2 mm
